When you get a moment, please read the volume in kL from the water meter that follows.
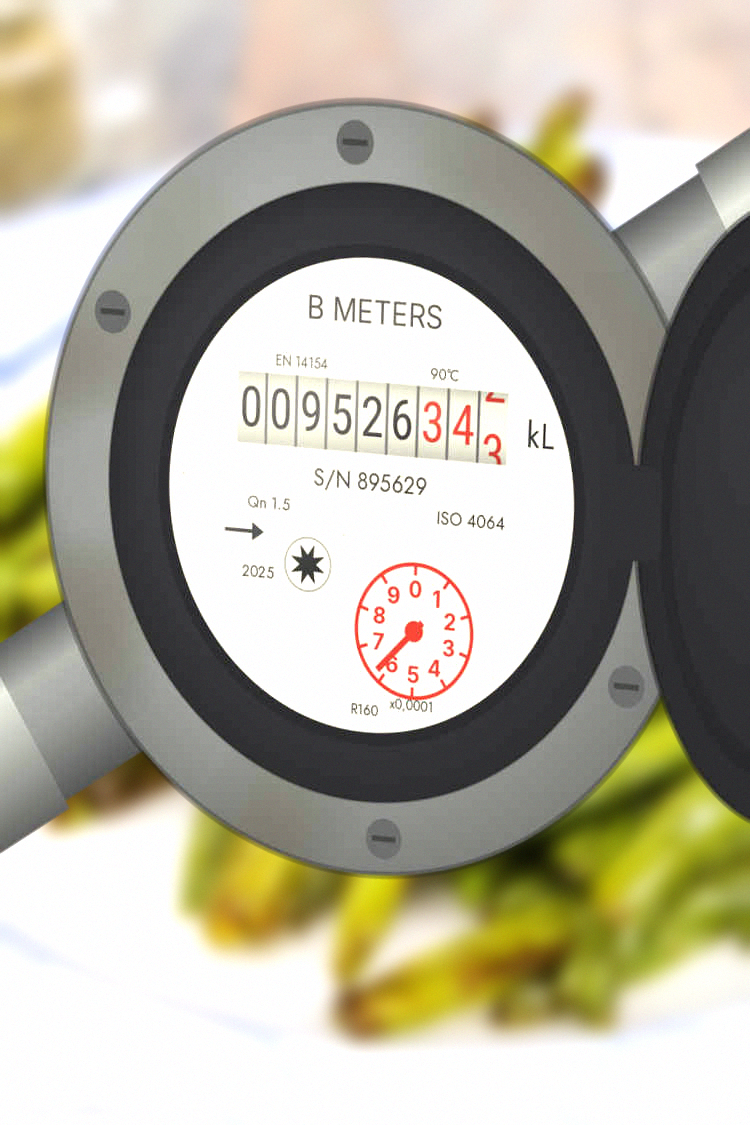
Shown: 9526.3426 kL
